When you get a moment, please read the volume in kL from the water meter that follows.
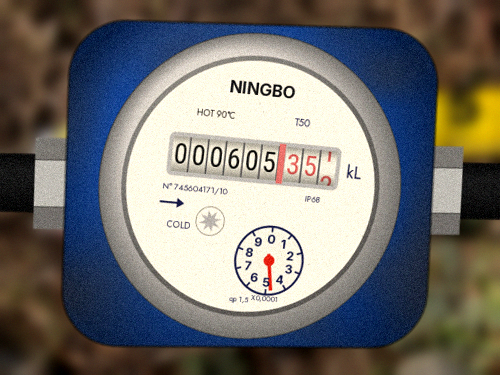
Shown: 605.3514 kL
